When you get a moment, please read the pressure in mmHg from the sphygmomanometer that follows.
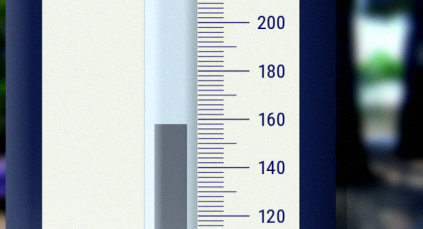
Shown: 158 mmHg
